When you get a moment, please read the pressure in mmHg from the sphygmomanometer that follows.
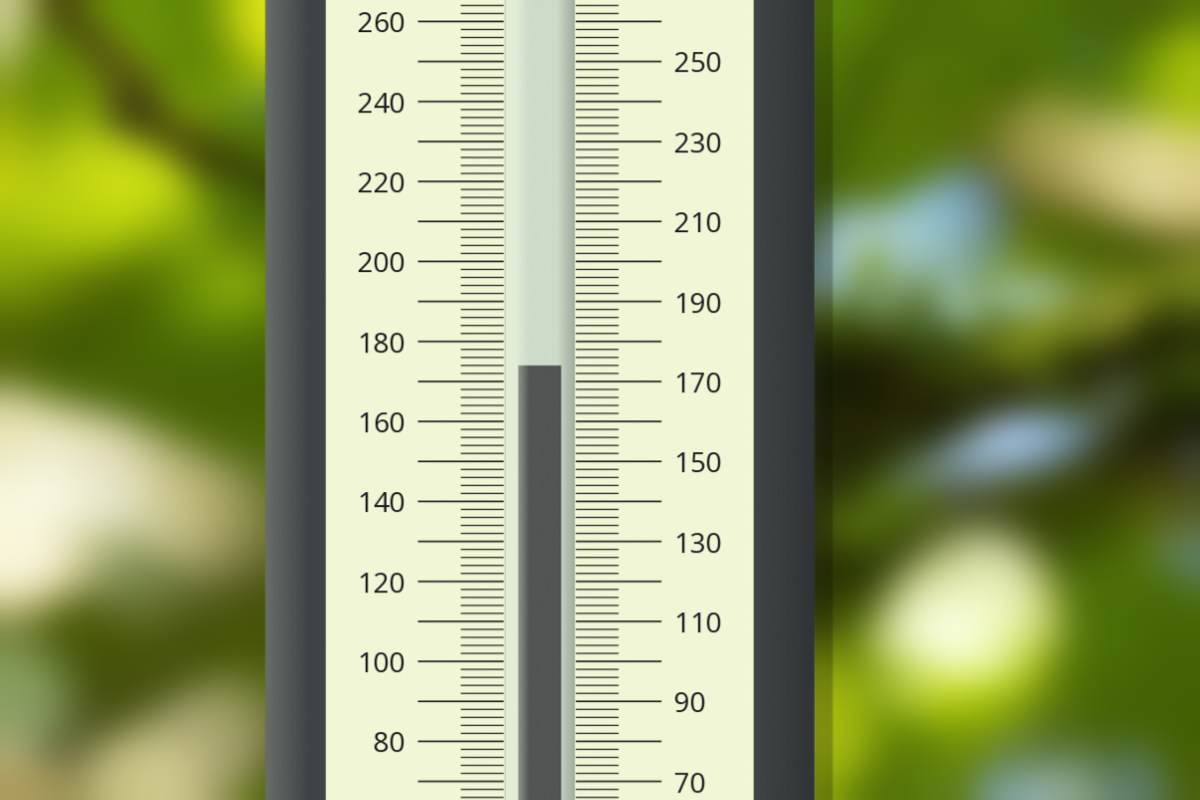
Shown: 174 mmHg
